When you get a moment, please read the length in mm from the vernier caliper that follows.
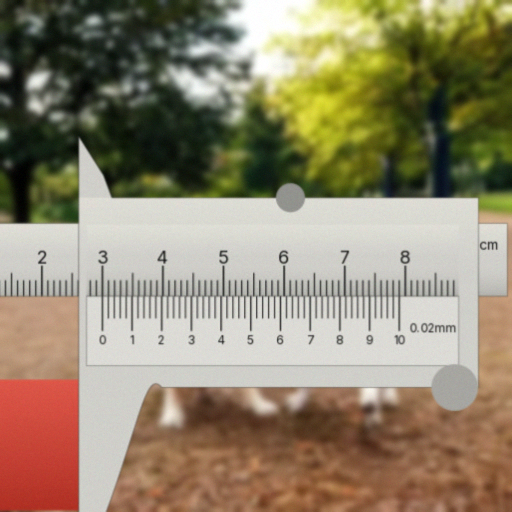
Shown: 30.0 mm
